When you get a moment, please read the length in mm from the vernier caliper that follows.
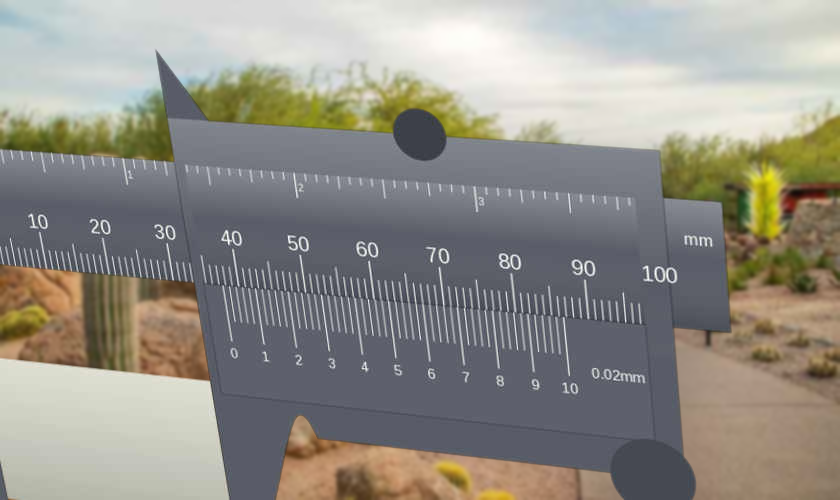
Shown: 37.6 mm
